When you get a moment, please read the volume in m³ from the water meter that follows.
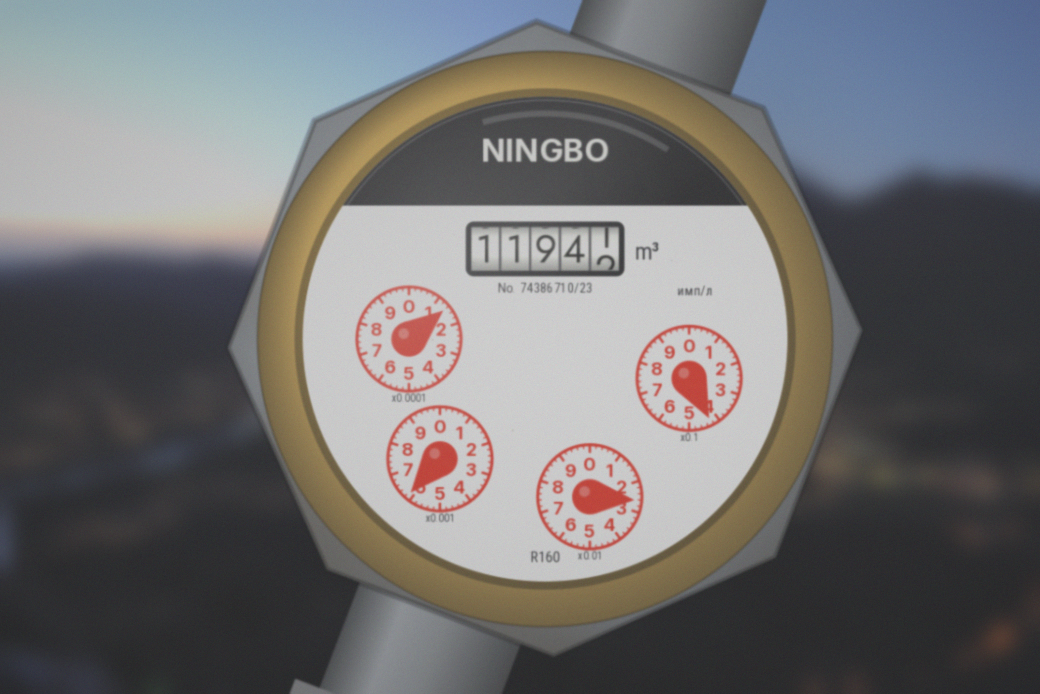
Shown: 11941.4261 m³
